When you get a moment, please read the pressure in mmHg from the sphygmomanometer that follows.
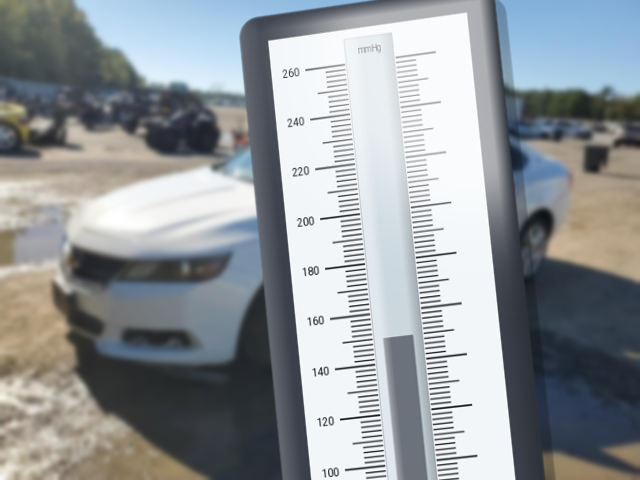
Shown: 150 mmHg
